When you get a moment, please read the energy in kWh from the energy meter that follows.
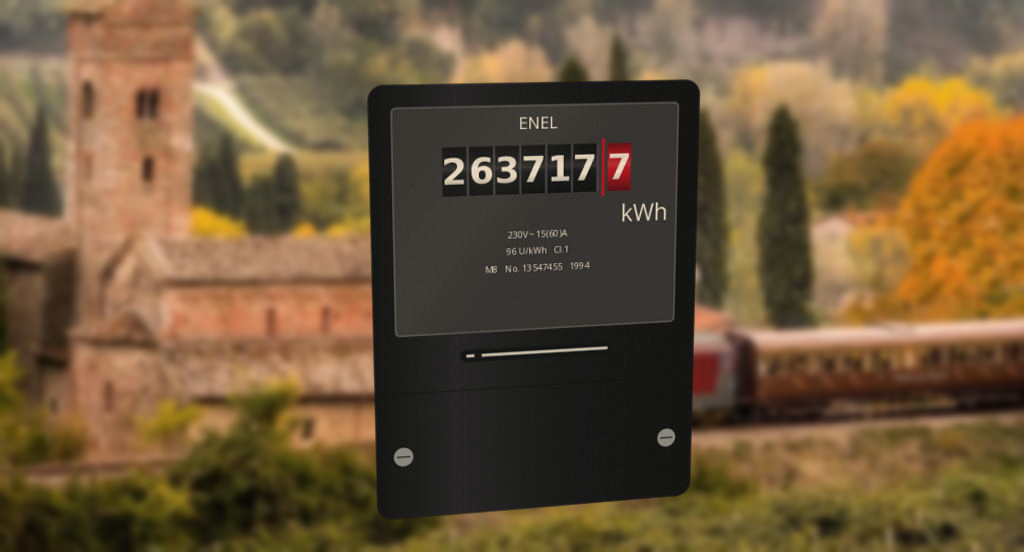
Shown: 263717.7 kWh
